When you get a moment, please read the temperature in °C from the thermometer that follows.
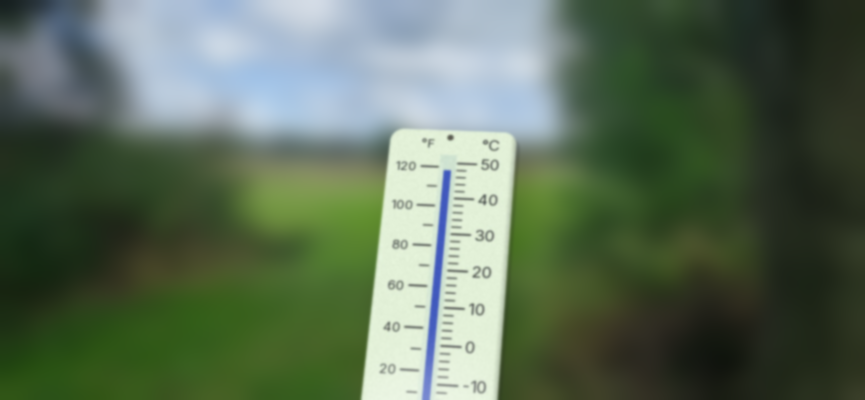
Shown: 48 °C
